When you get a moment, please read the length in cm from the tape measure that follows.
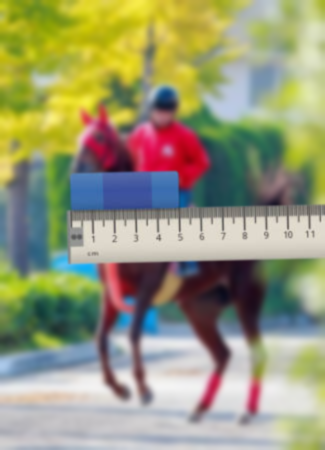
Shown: 5 cm
